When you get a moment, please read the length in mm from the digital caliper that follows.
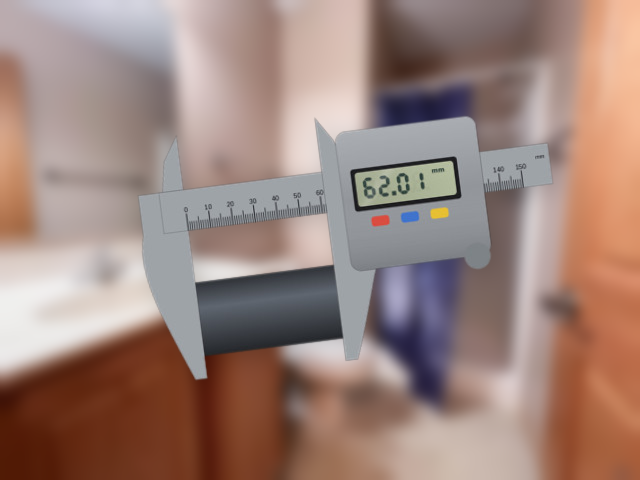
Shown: 62.01 mm
